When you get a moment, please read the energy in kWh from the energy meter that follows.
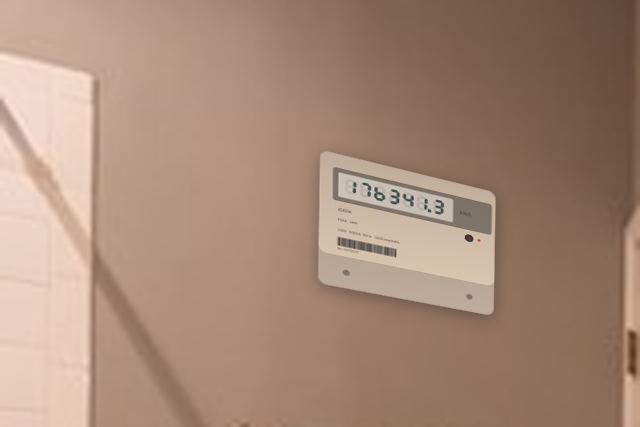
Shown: 176341.3 kWh
